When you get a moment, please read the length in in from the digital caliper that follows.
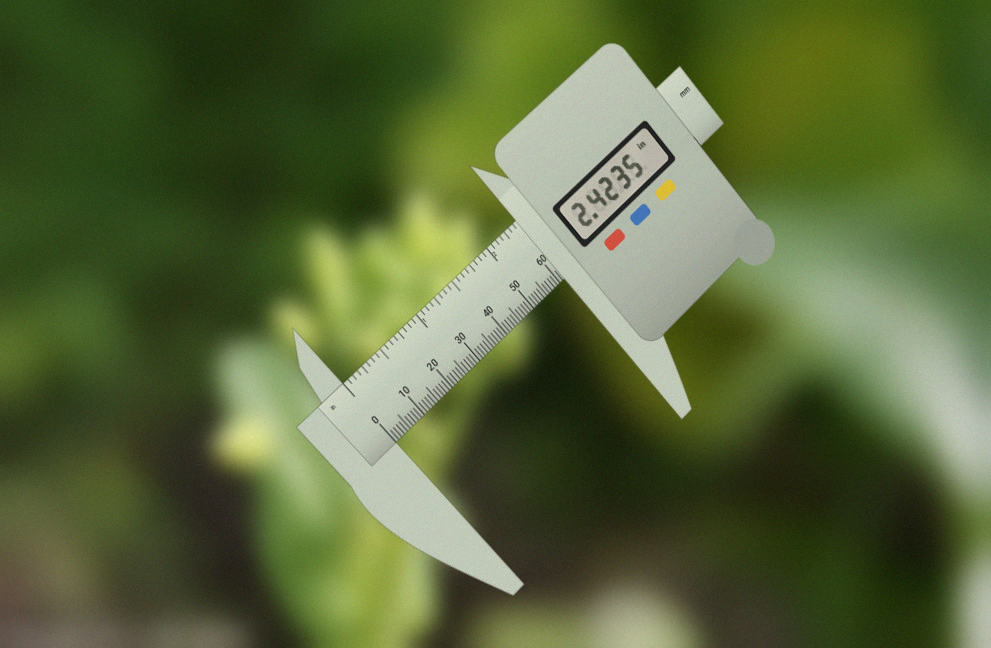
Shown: 2.4235 in
